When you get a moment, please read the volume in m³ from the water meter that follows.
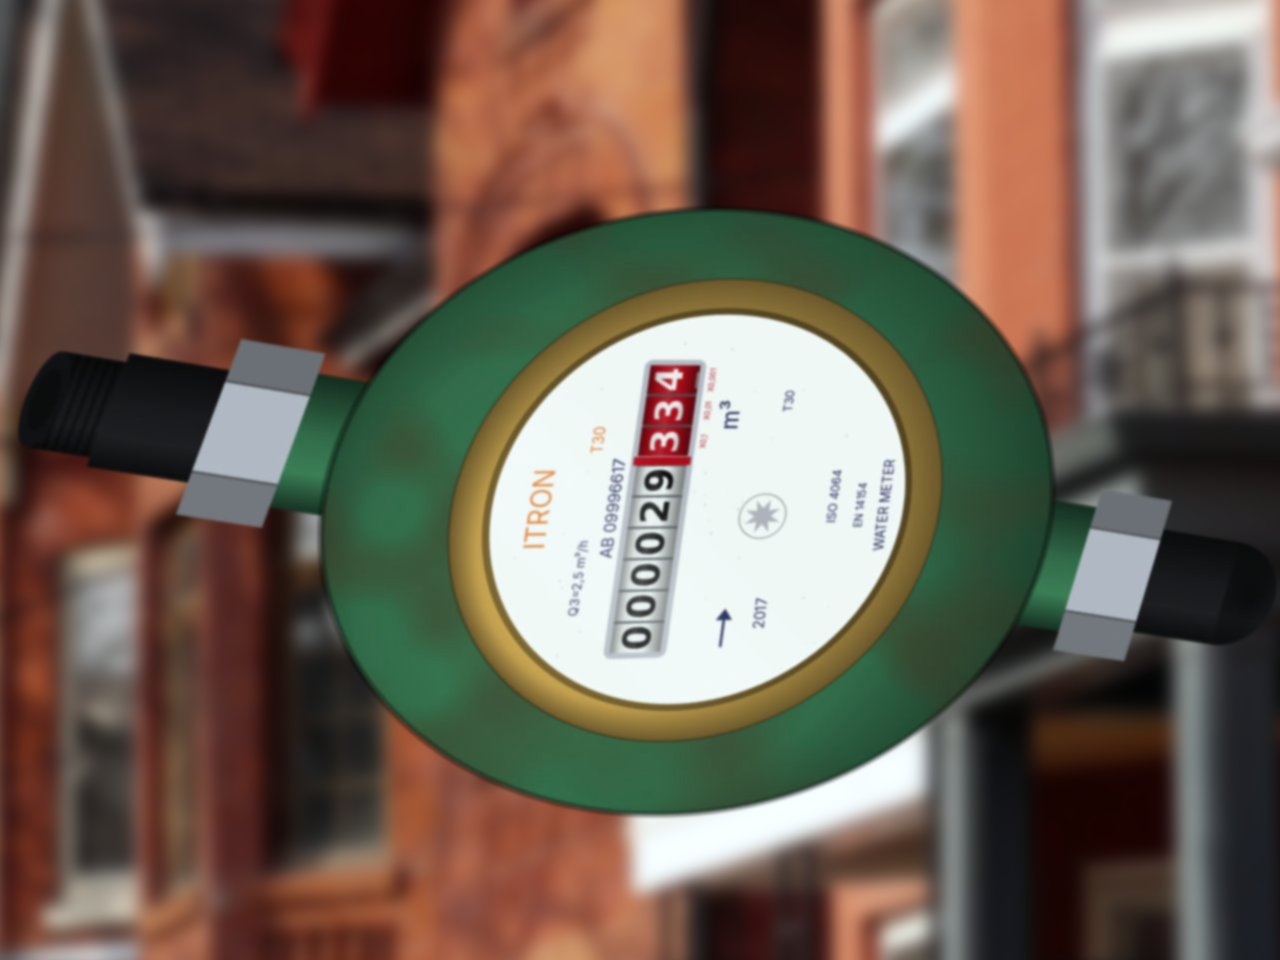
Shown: 29.334 m³
